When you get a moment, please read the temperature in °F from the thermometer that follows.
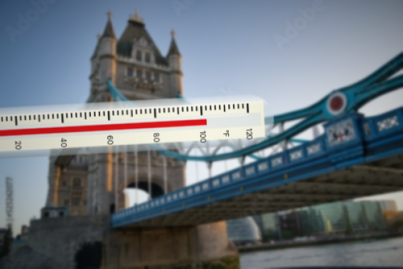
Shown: 102 °F
